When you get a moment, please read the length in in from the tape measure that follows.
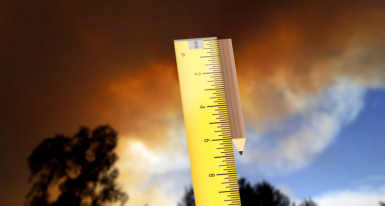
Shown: 7 in
